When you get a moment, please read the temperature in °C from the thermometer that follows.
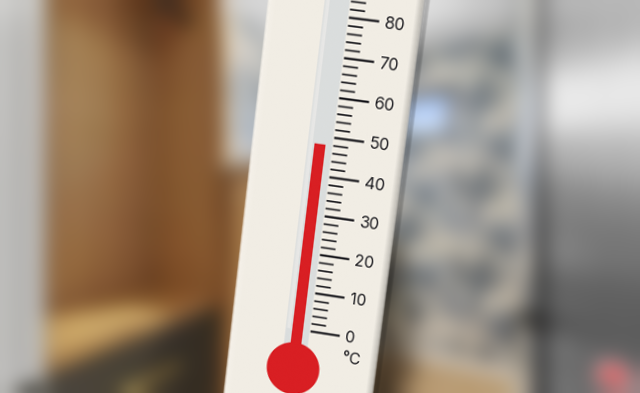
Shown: 48 °C
